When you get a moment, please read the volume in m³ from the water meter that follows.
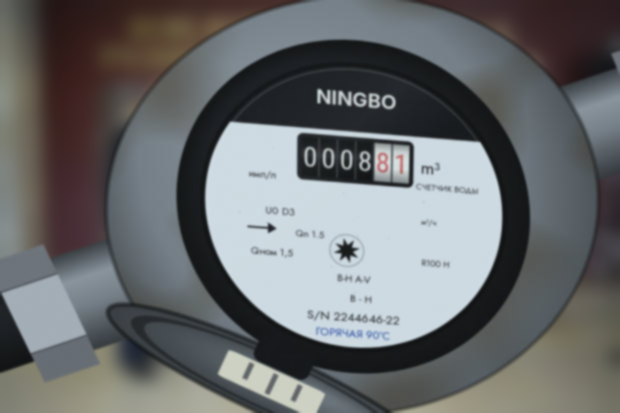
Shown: 8.81 m³
